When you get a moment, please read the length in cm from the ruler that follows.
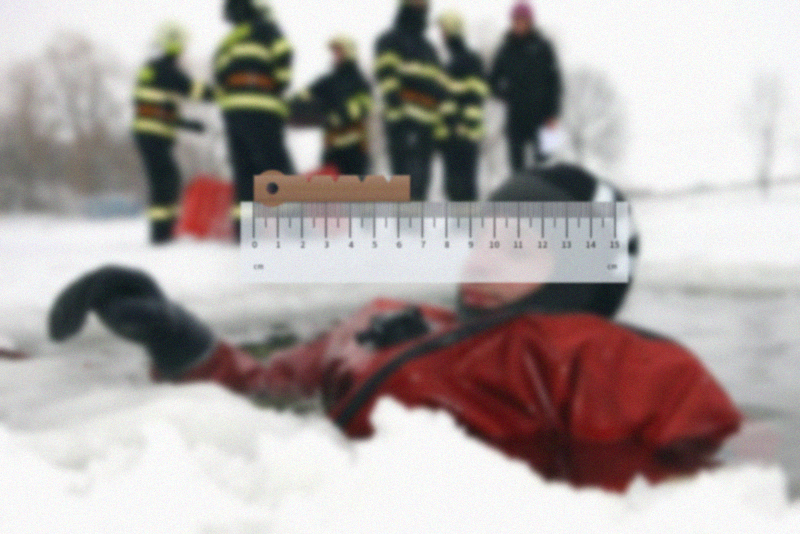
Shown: 6.5 cm
